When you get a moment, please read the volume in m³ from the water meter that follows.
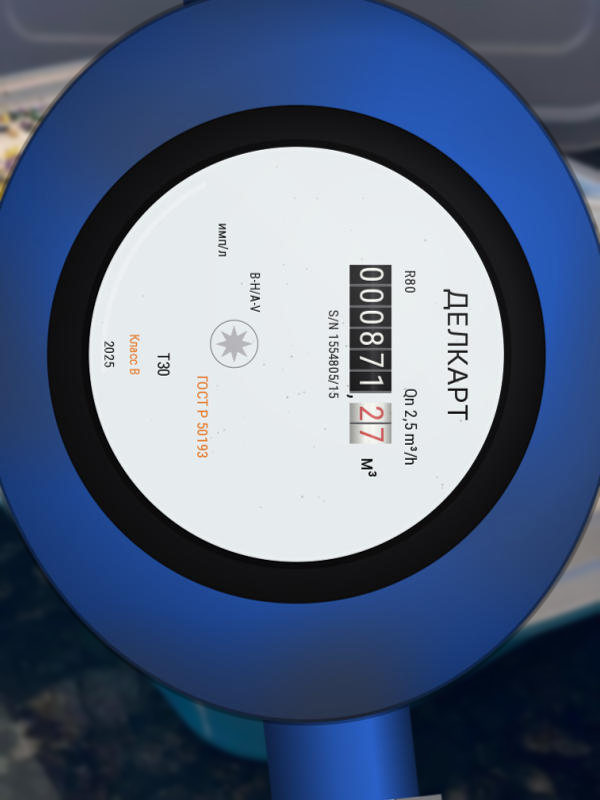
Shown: 871.27 m³
